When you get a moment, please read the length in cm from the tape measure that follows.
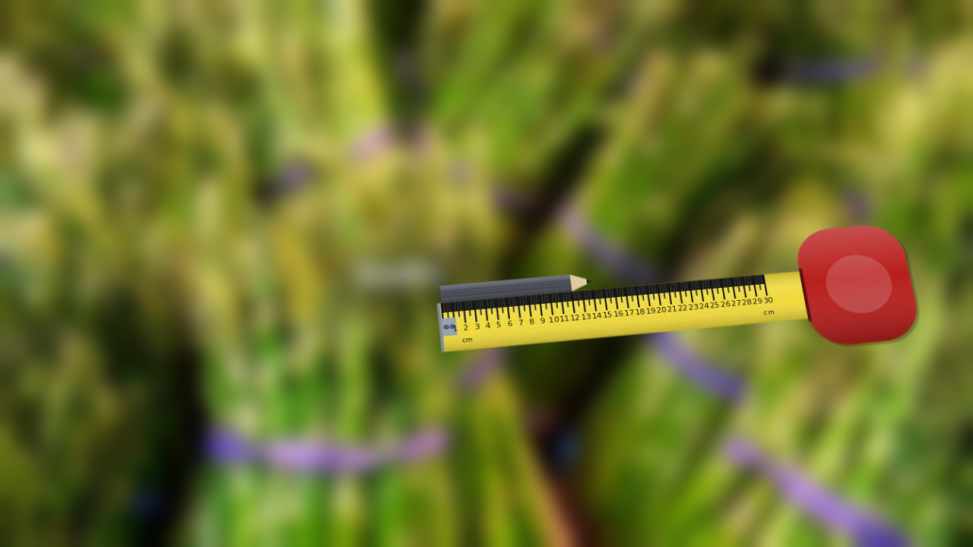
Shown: 14 cm
